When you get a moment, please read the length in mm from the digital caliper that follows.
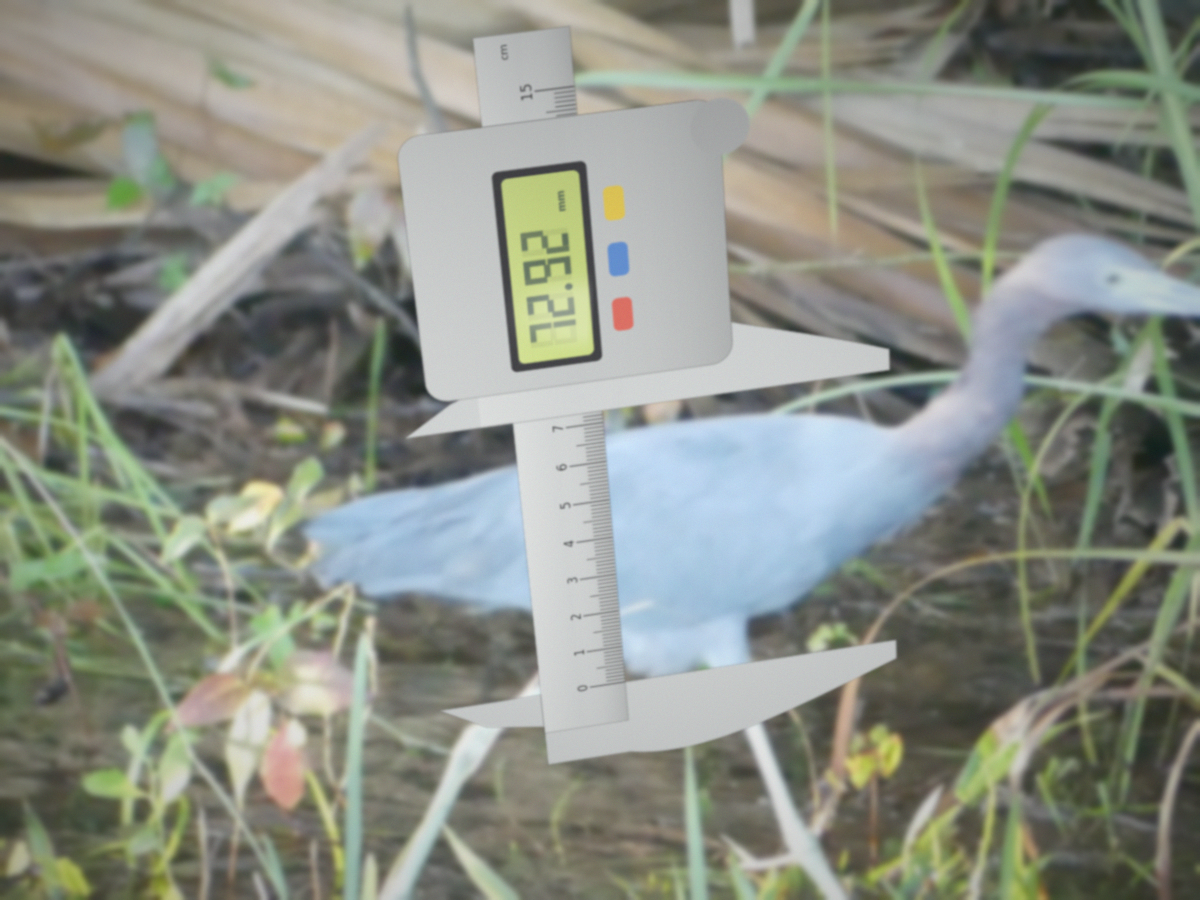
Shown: 72.92 mm
